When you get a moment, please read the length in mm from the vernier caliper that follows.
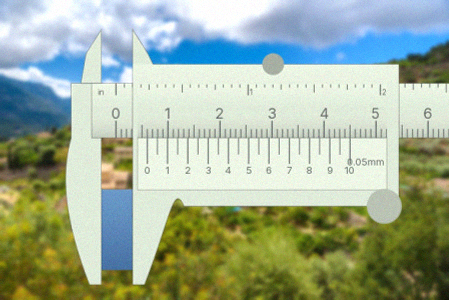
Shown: 6.0 mm
